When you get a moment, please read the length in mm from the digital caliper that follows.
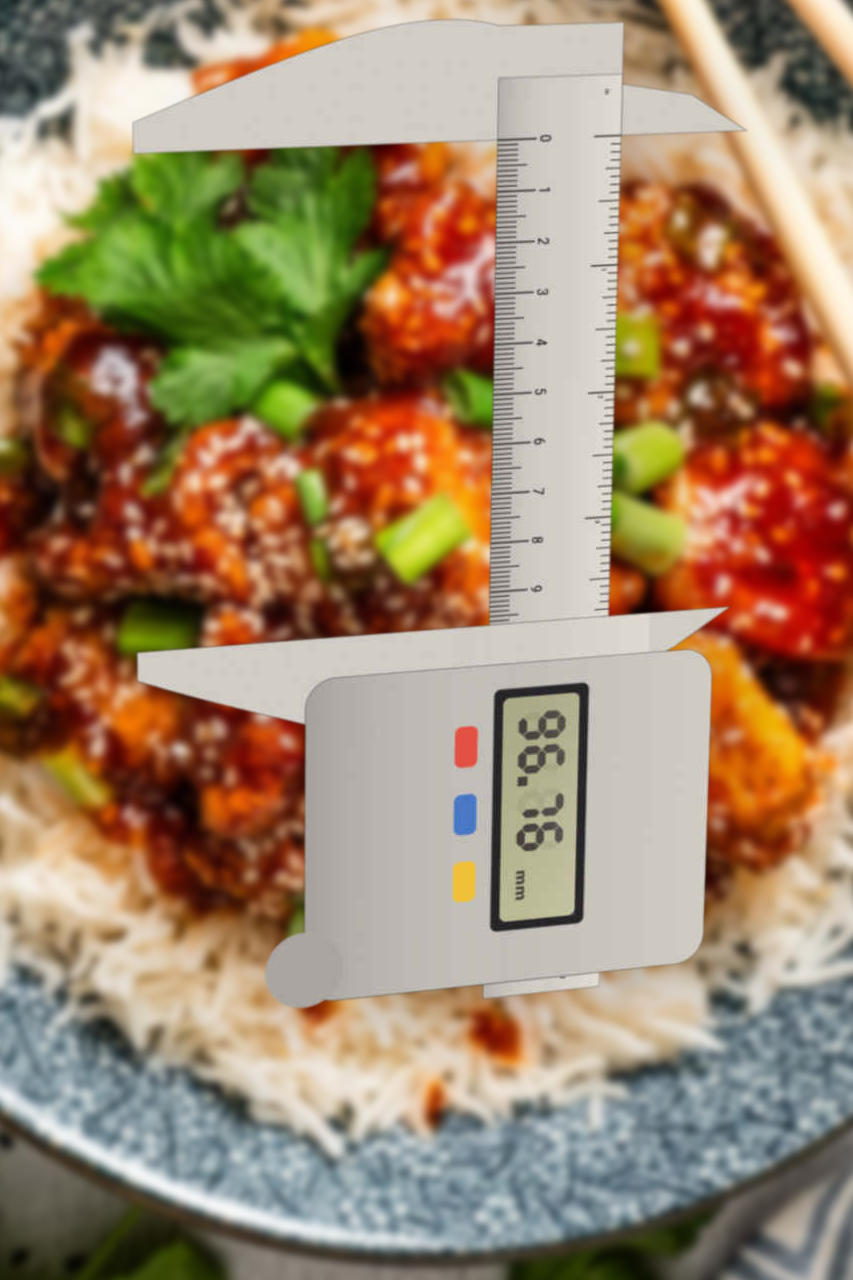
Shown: 96.76 mm
